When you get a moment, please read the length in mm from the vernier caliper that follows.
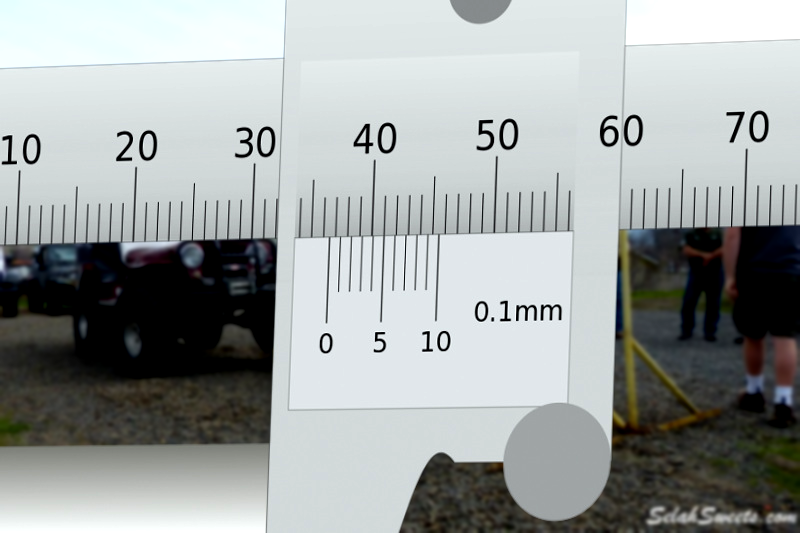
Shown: 36.5 mm
